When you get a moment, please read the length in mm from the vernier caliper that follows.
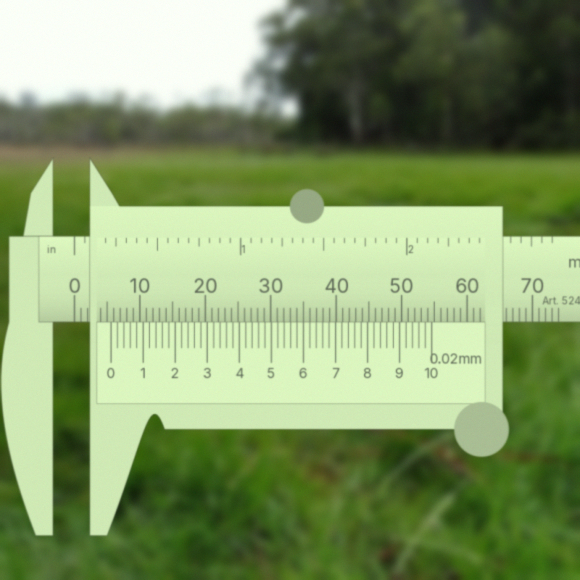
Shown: 5.6 mm
